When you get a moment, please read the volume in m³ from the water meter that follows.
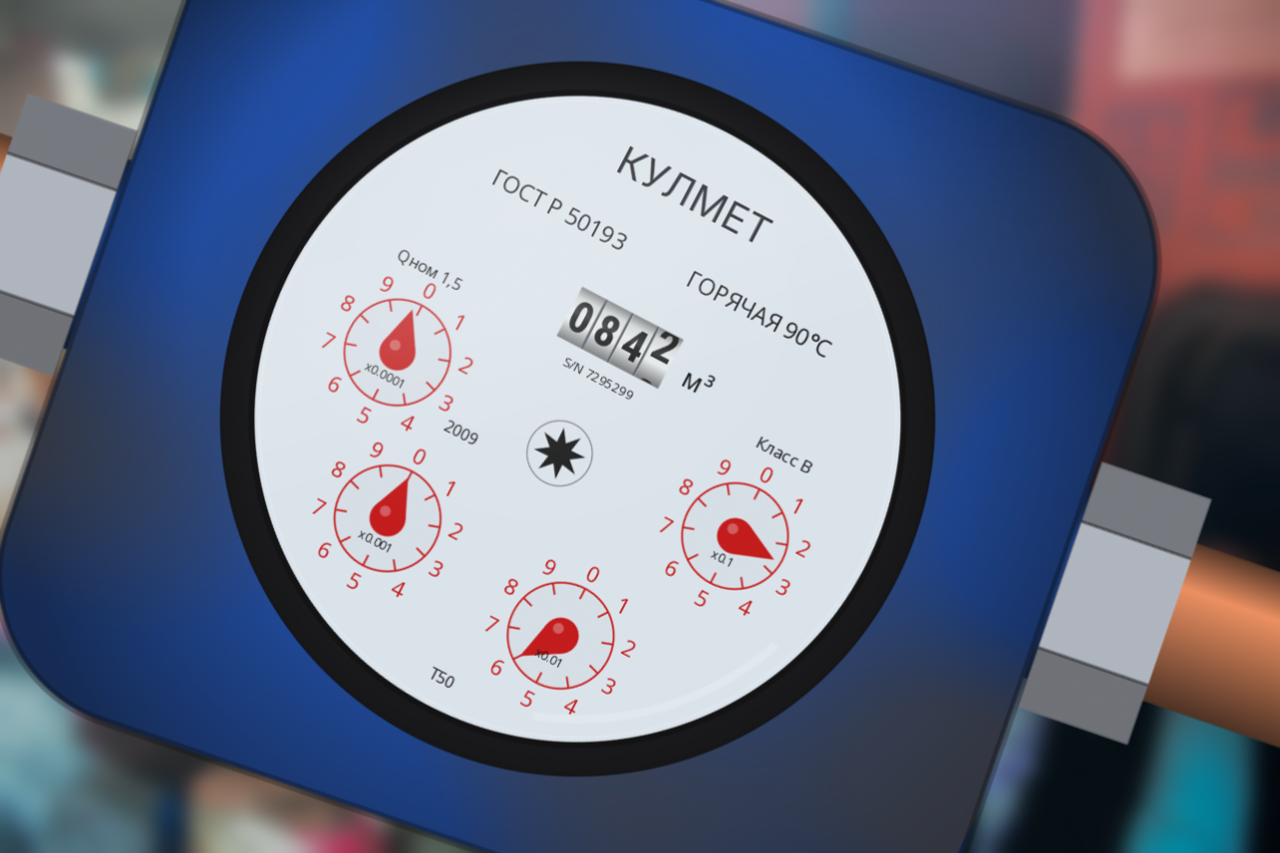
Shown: 842.2599 m³
